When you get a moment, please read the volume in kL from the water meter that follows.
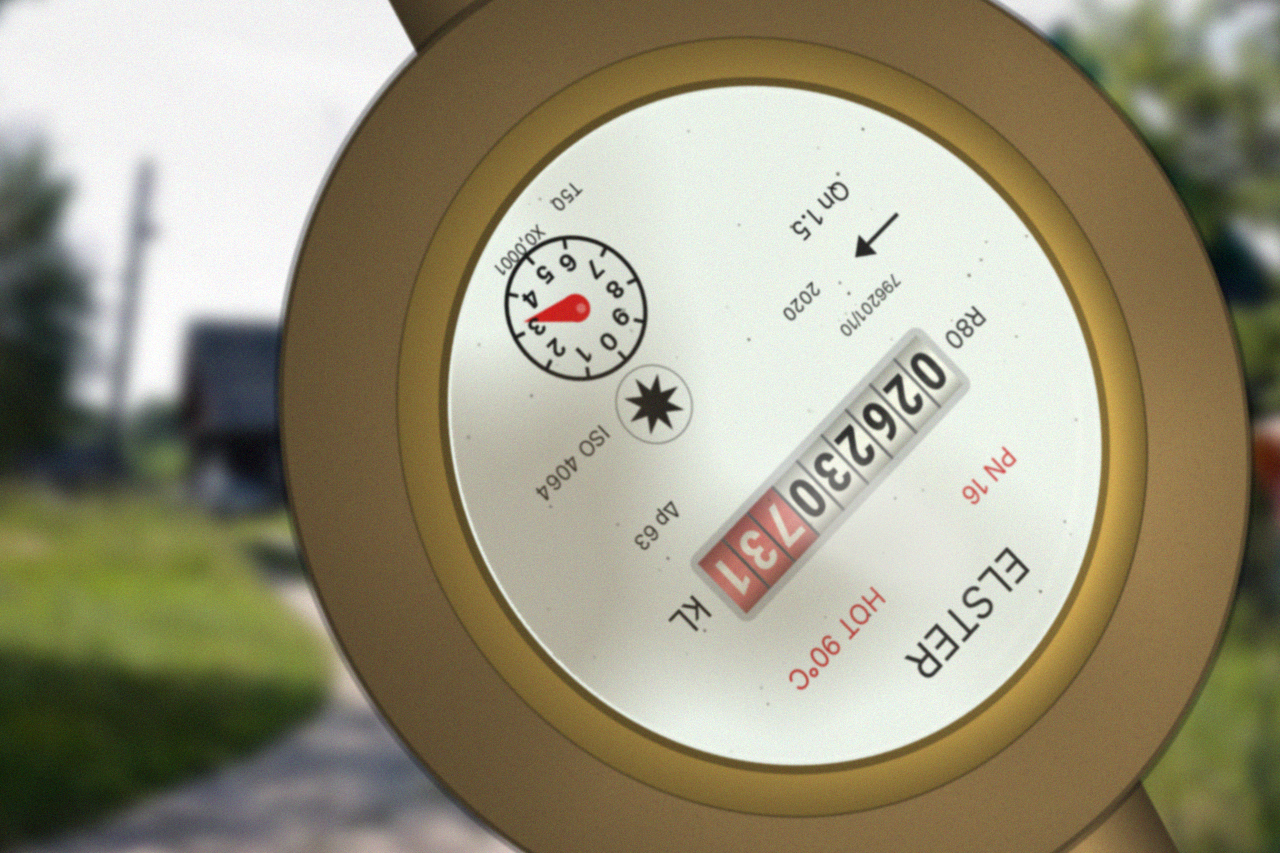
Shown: 26230.7313 kL
